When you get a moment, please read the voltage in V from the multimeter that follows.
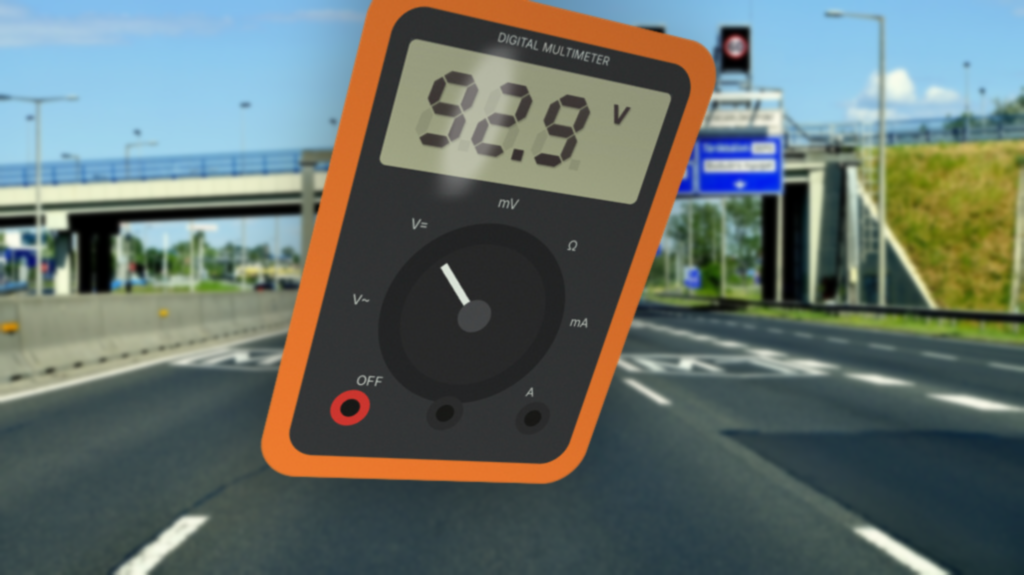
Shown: 92.9 V
